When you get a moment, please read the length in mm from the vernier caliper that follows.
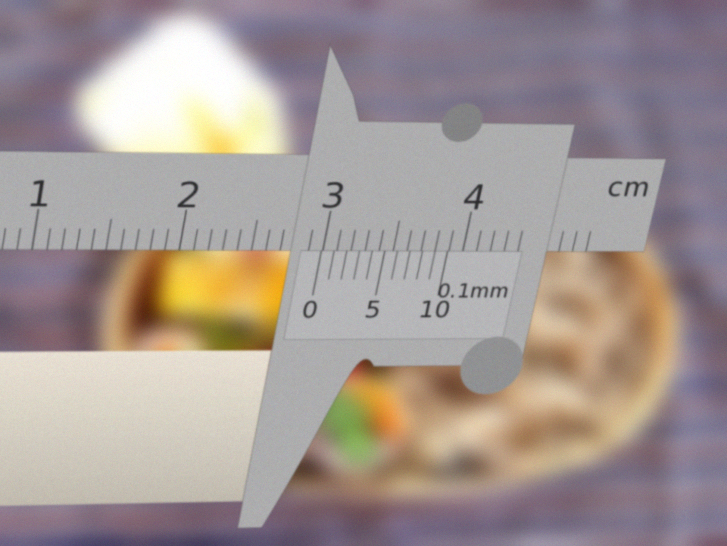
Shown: 29.9 mm
